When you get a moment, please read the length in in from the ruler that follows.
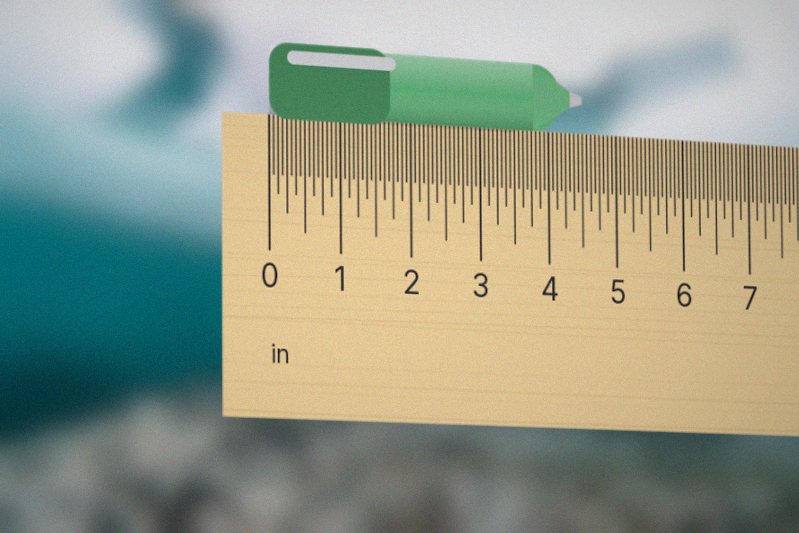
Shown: 4.5 in
